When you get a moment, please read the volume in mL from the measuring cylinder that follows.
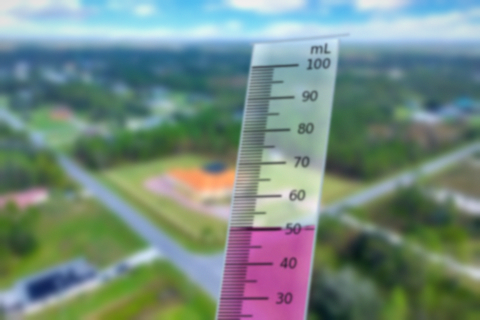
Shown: 50 mL
